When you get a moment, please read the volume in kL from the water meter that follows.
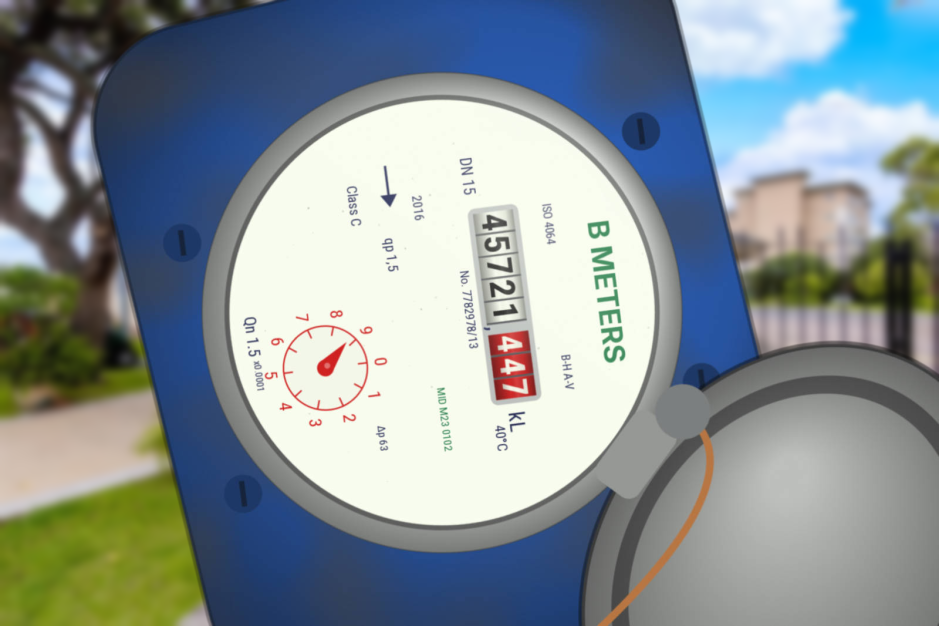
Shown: 45721.4478 kL
